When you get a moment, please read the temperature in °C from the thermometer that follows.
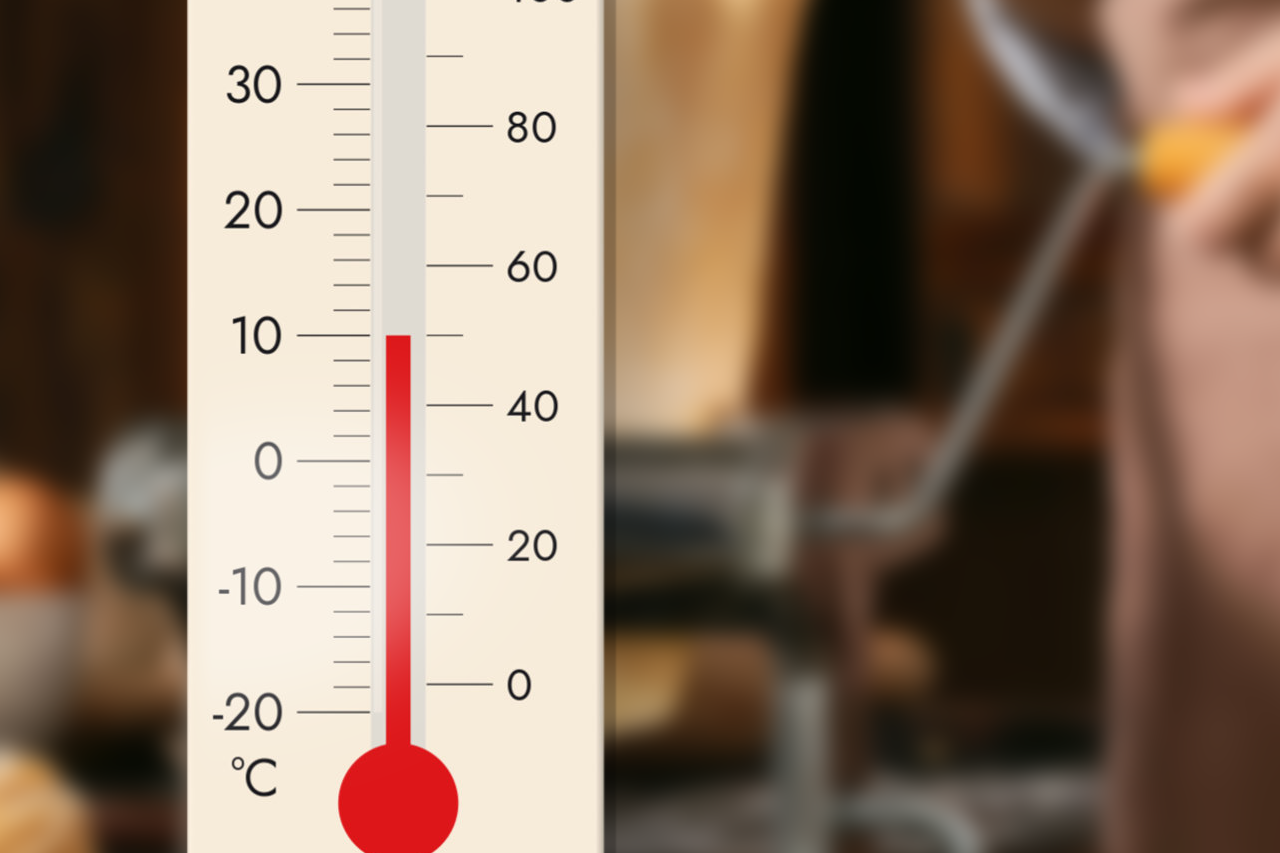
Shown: 10 °C
